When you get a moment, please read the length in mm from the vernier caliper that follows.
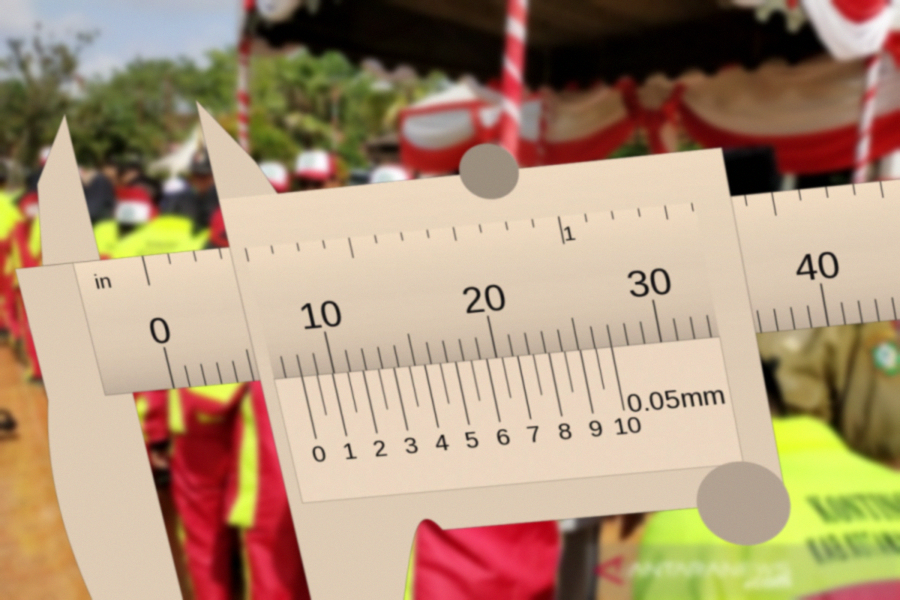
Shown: 8.0 mm
